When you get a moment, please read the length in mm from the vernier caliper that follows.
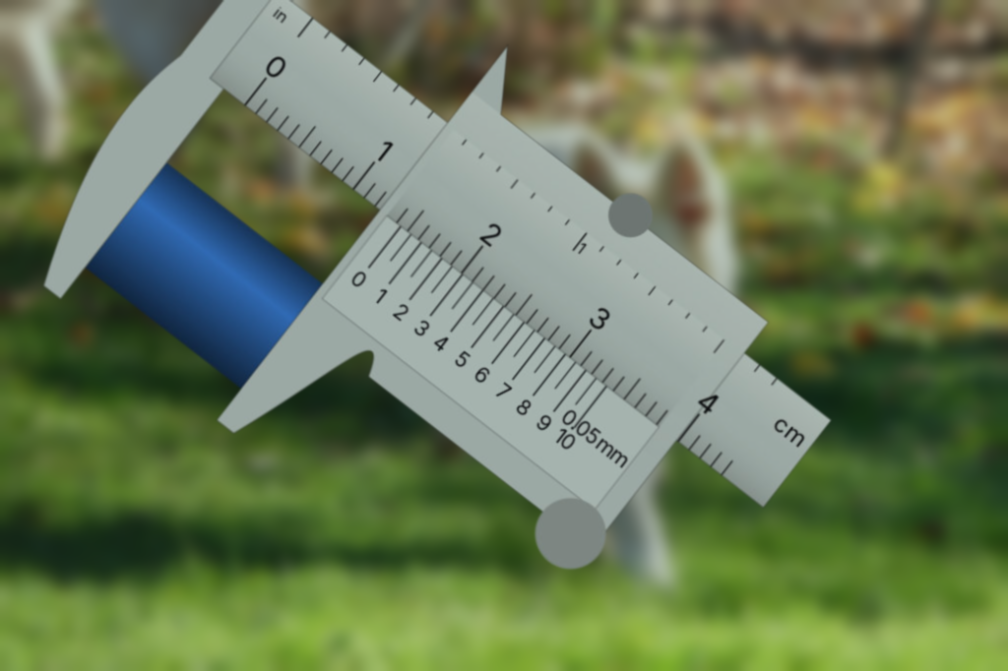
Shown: 14.4 mm
